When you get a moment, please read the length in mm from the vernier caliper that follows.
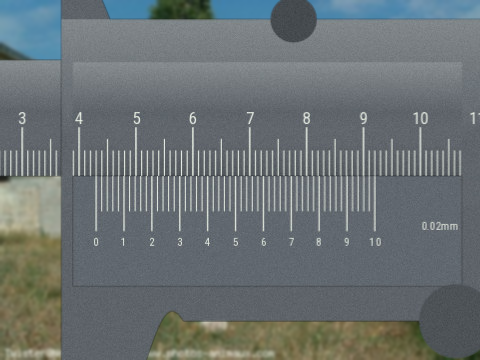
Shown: 43.0 mm
